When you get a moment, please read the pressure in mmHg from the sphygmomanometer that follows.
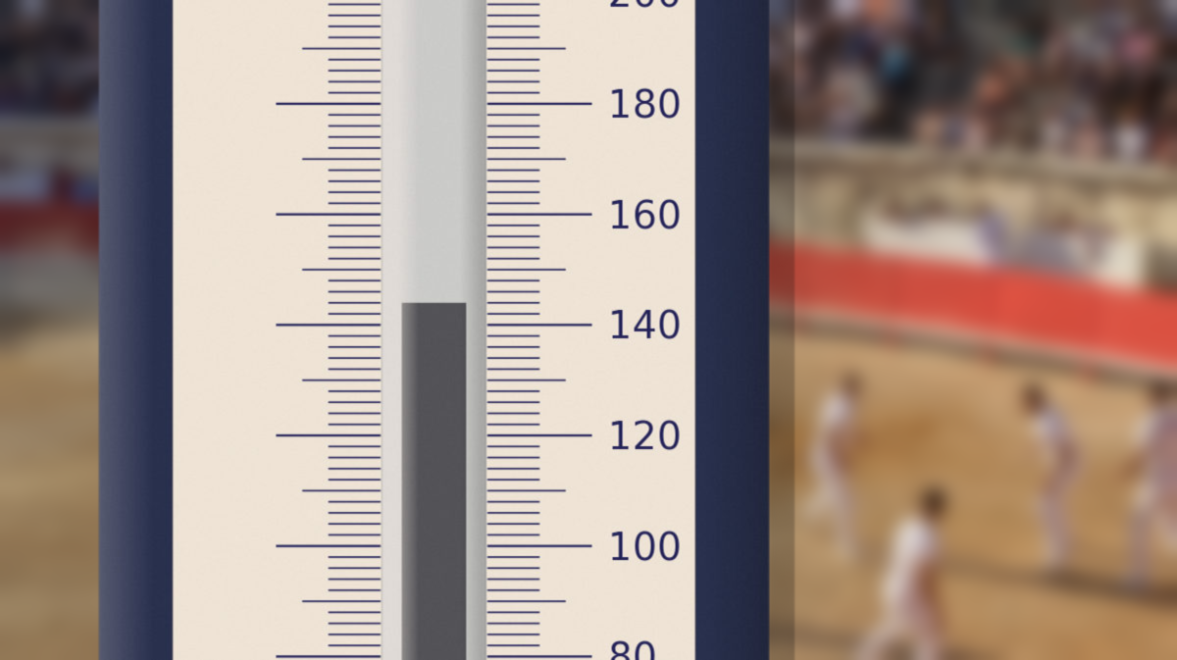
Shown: 144 mmHg
